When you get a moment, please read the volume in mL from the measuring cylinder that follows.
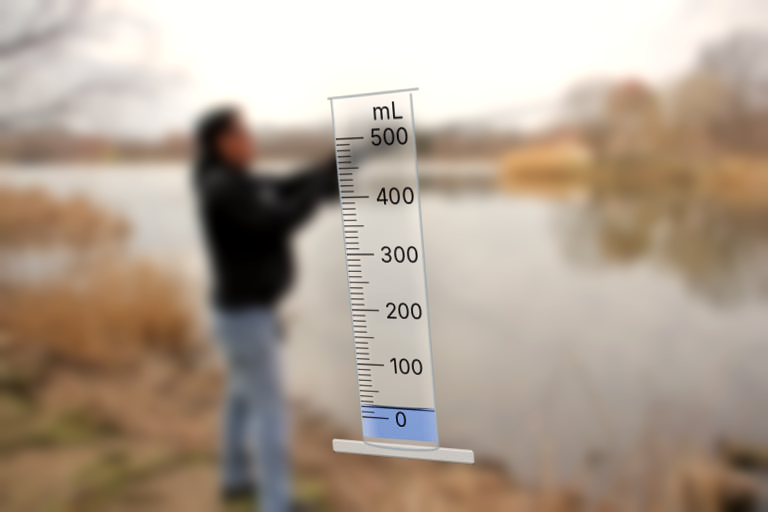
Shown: 20 mL
